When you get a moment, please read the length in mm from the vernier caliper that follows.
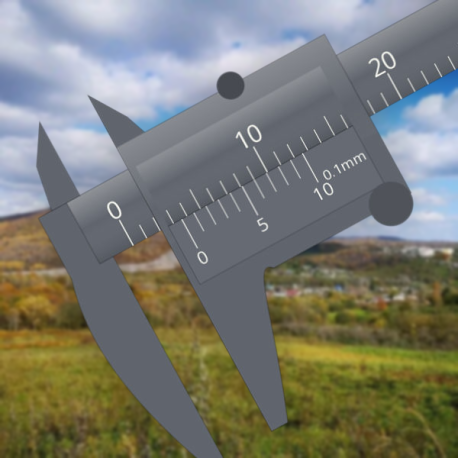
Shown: 3.6 mm
